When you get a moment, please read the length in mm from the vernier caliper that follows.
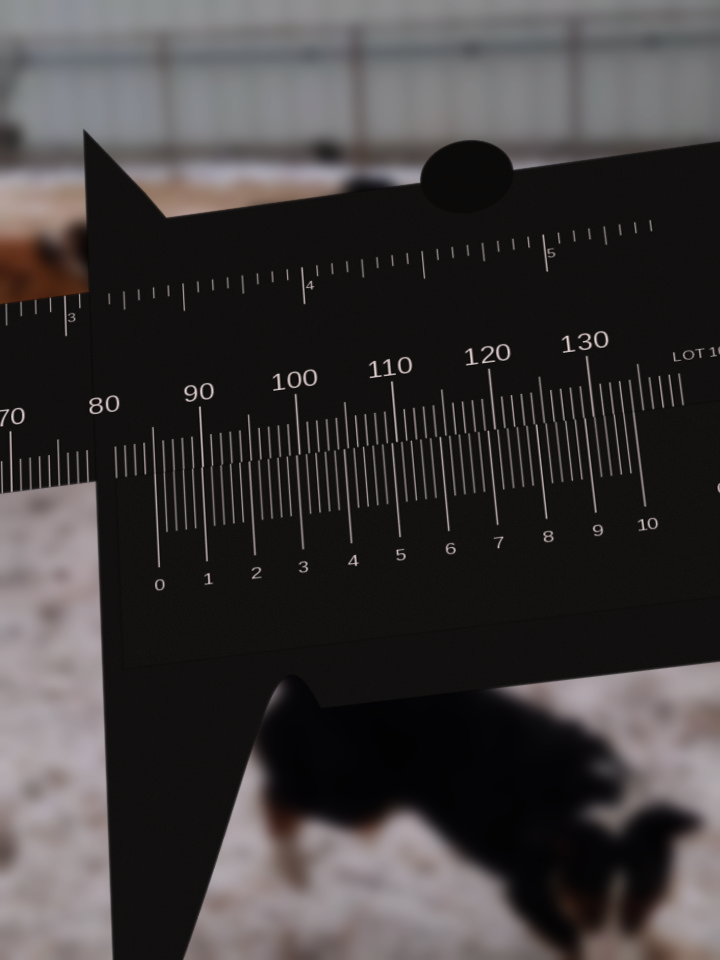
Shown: 85.0 mm
